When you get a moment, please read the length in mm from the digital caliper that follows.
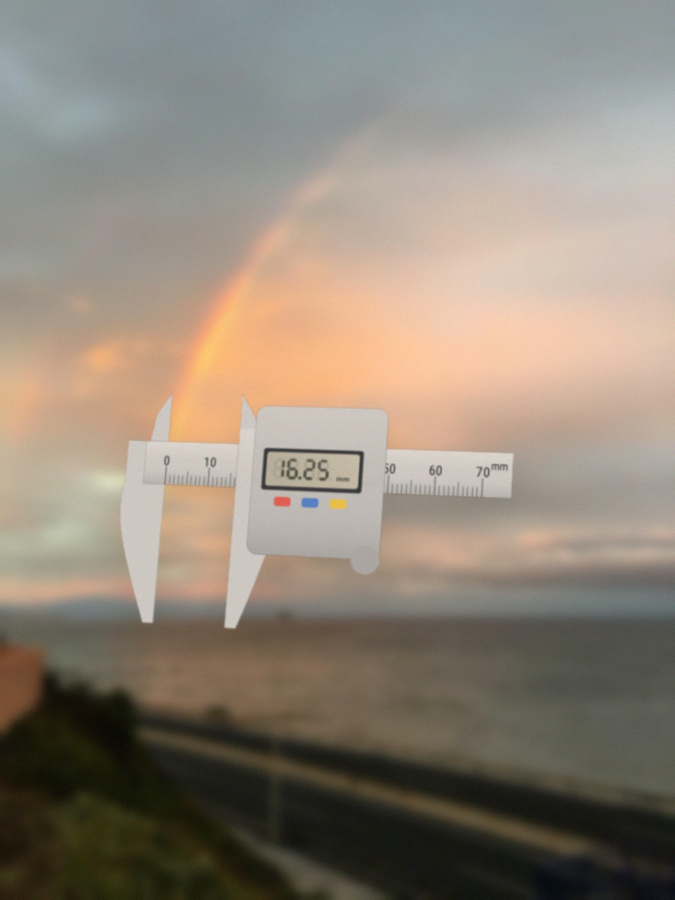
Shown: 16.25 mm
